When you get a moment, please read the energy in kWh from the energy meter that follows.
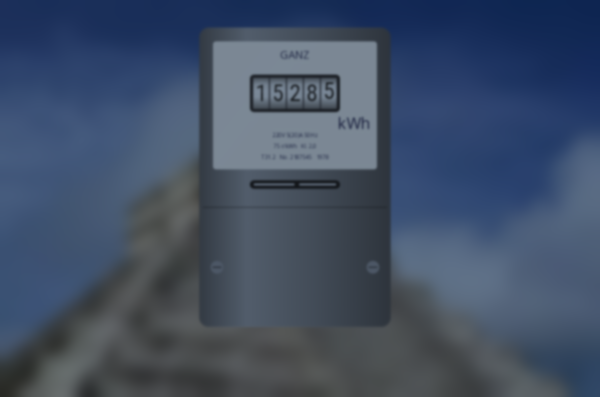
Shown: 15285 kWh
